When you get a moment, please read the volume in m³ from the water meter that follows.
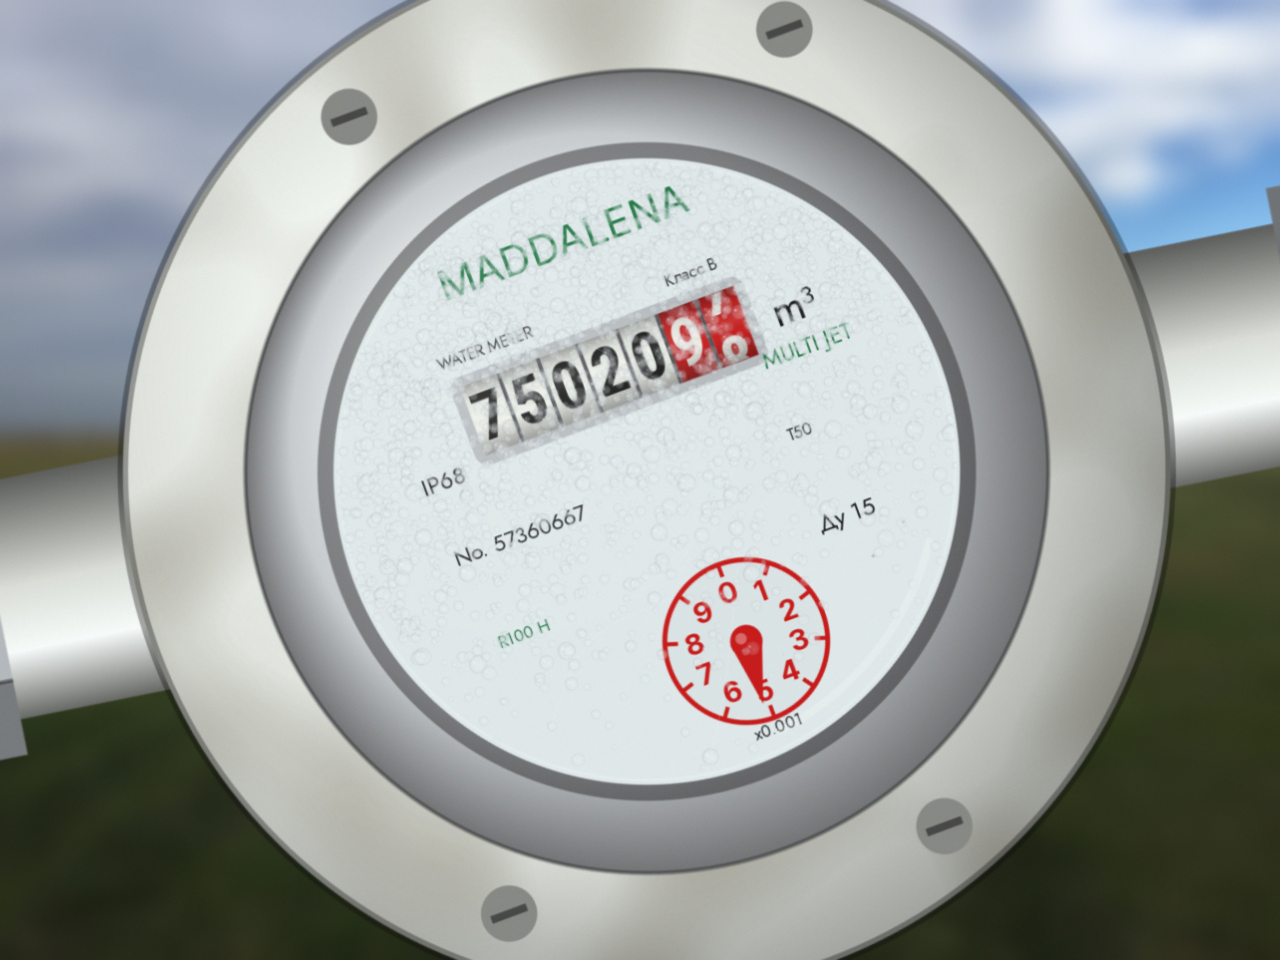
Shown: 75020.975 m³
